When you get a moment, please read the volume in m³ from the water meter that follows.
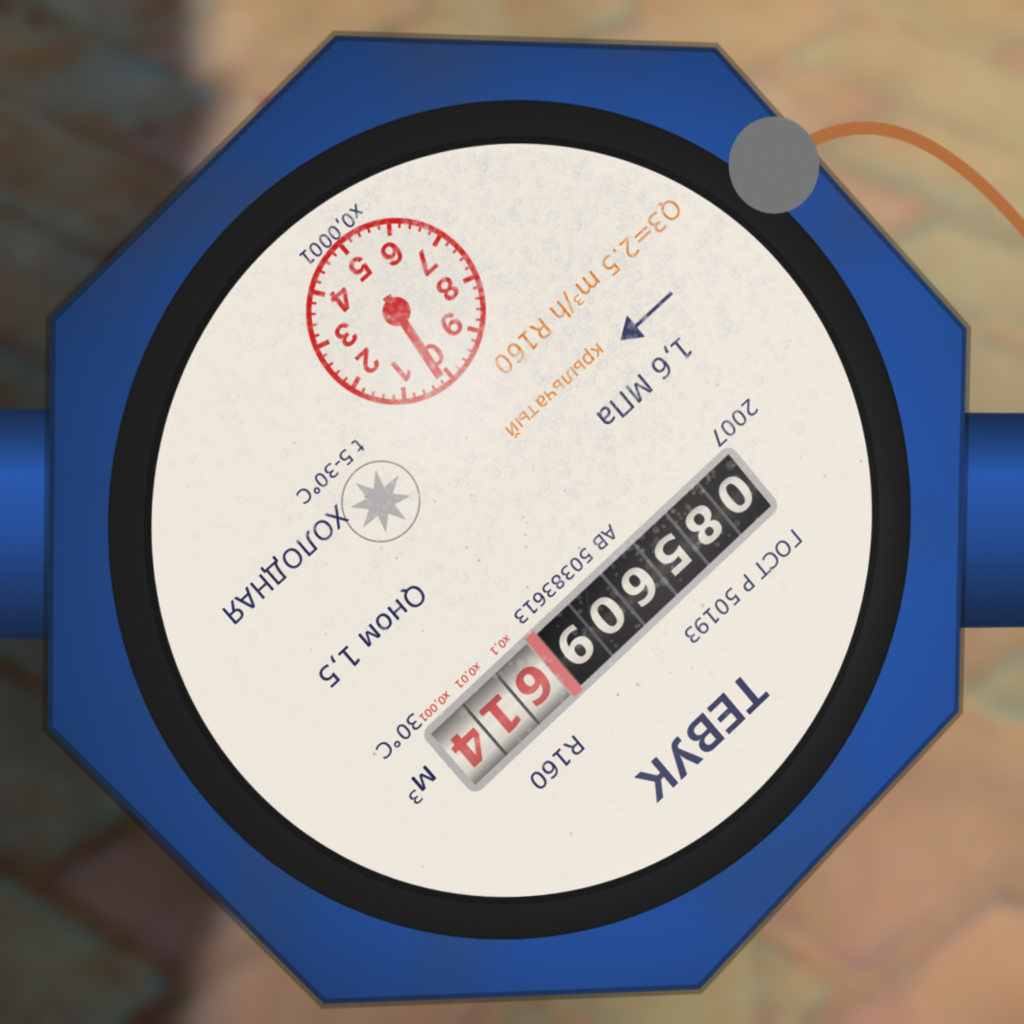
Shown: 85609.6140 m³
